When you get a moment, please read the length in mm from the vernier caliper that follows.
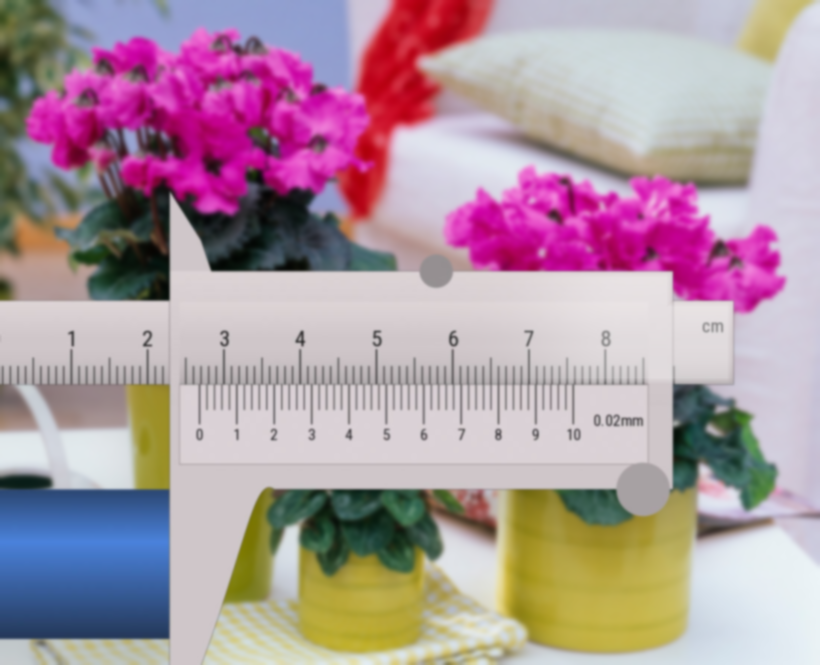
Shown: 26.8 mm
